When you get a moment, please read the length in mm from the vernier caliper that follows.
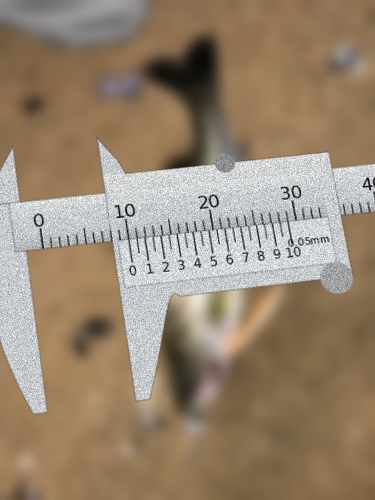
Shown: 10.0 mm
